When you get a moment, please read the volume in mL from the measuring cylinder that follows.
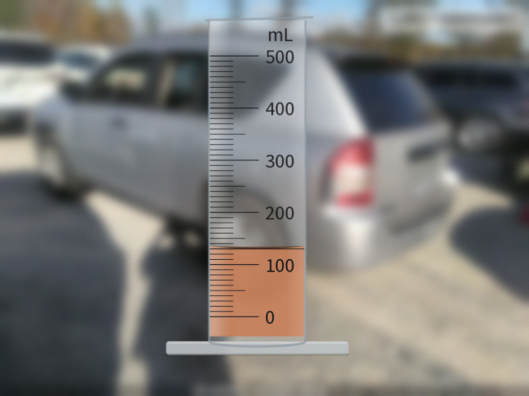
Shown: 130 mL
